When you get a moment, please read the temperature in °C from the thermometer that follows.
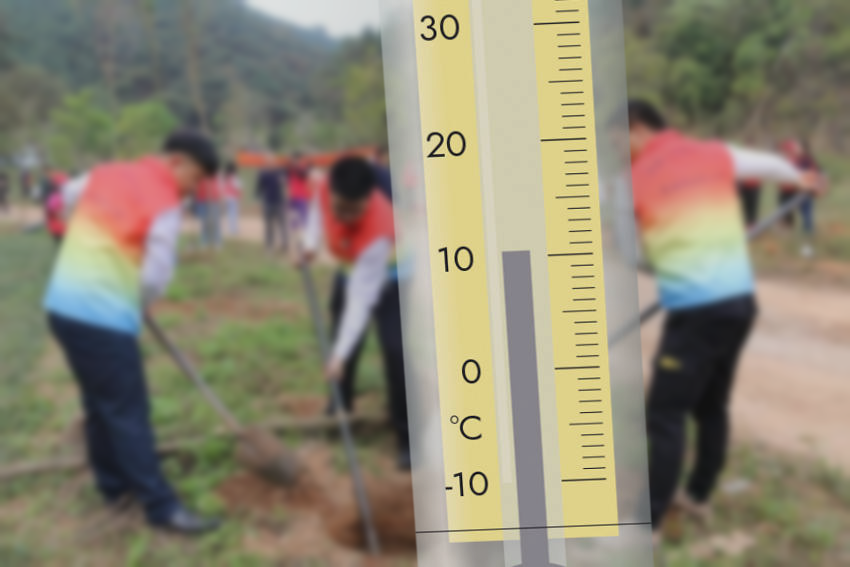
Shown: 10.5 °C
